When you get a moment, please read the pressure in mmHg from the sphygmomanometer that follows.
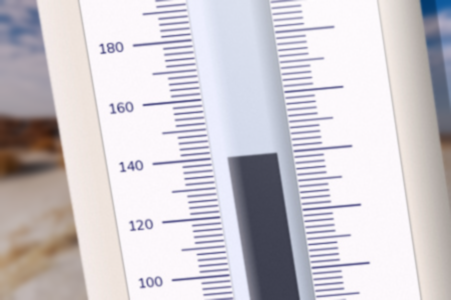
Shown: 140 mmHg
